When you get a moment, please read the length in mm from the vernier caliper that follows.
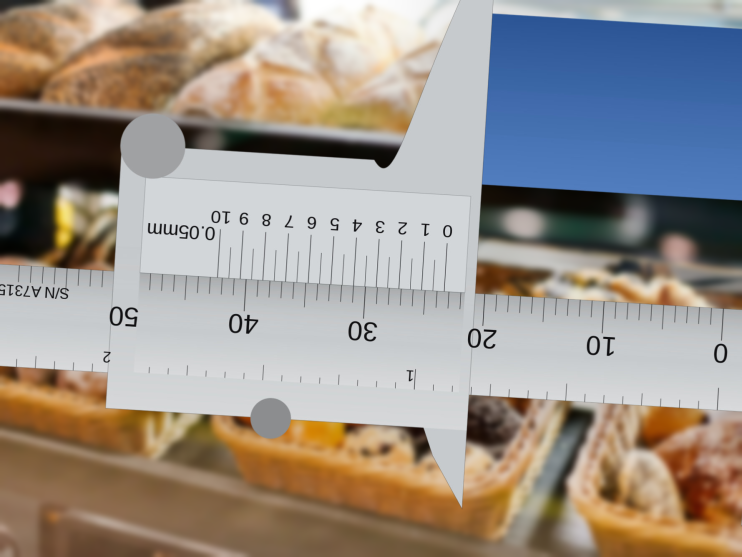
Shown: 23.4 mm
